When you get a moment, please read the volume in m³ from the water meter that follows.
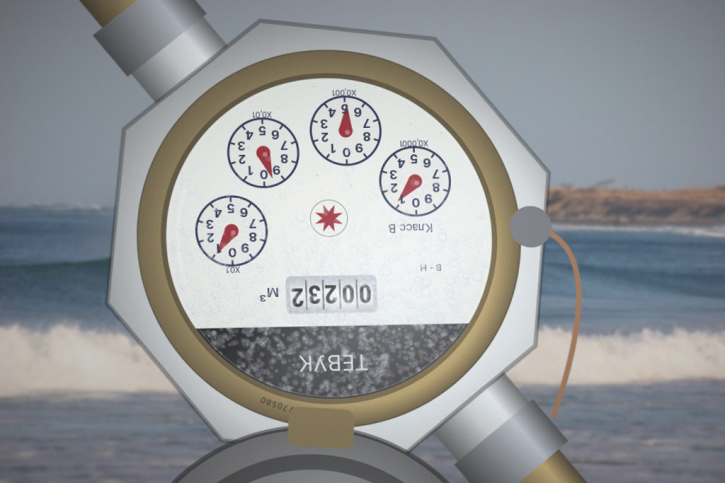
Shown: 232.0951 m³
